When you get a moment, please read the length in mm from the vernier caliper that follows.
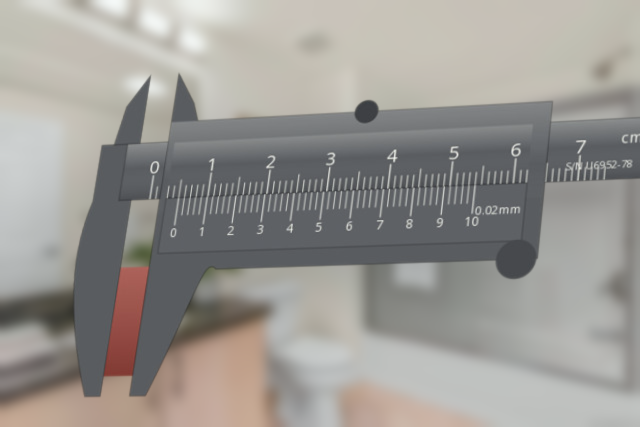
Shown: 5.0 mm
